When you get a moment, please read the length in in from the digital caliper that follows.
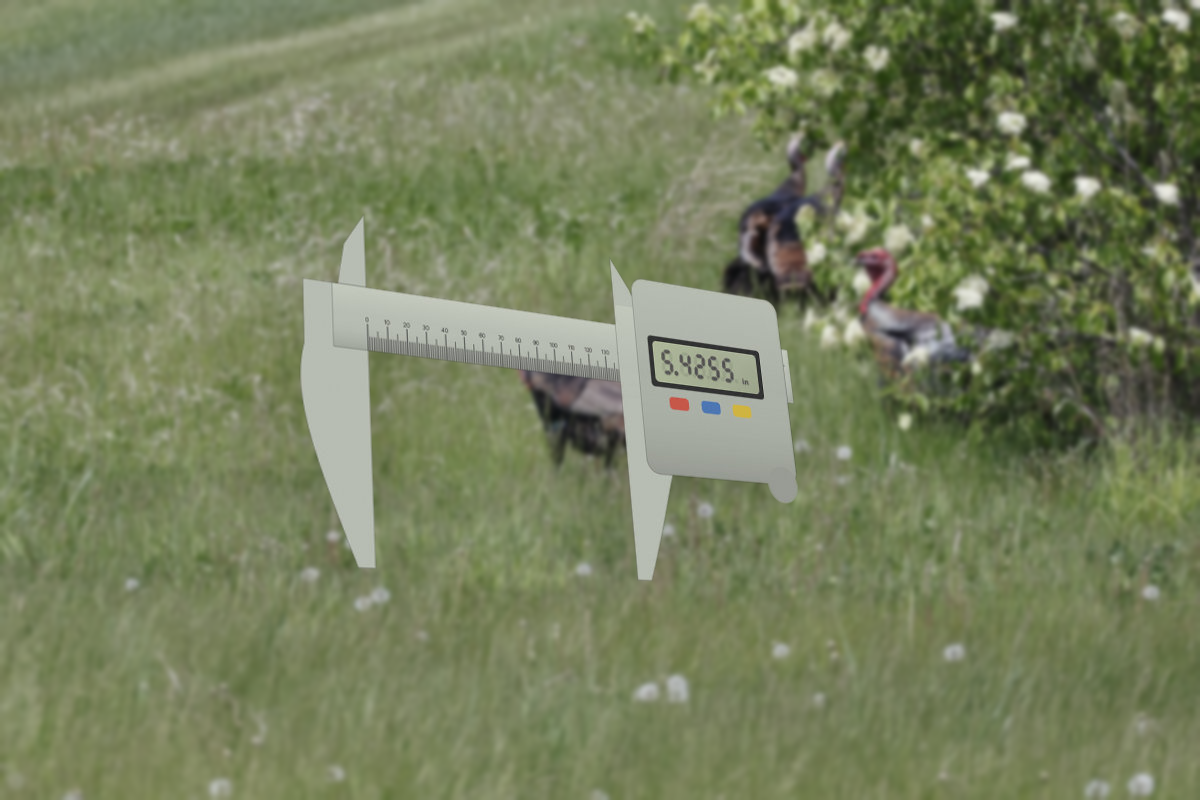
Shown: 5.4255 in
